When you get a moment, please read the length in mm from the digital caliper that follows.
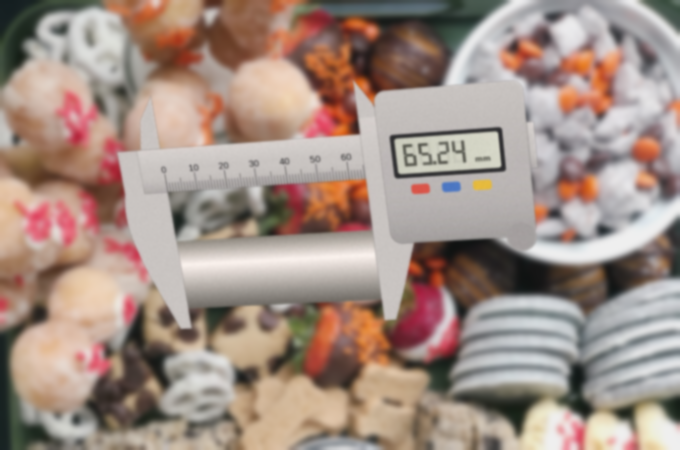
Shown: 65.24 mm
